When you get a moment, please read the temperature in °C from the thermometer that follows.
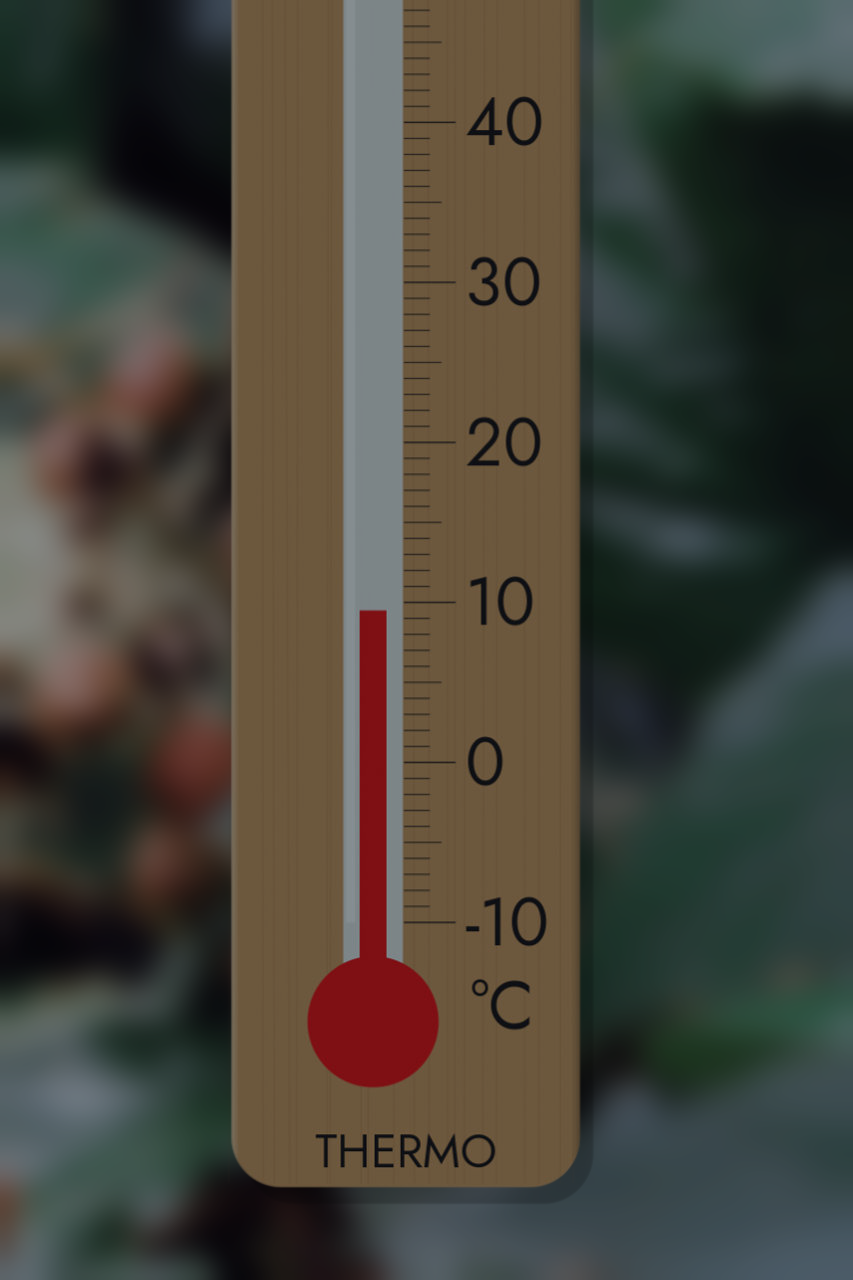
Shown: 9.5 °C
